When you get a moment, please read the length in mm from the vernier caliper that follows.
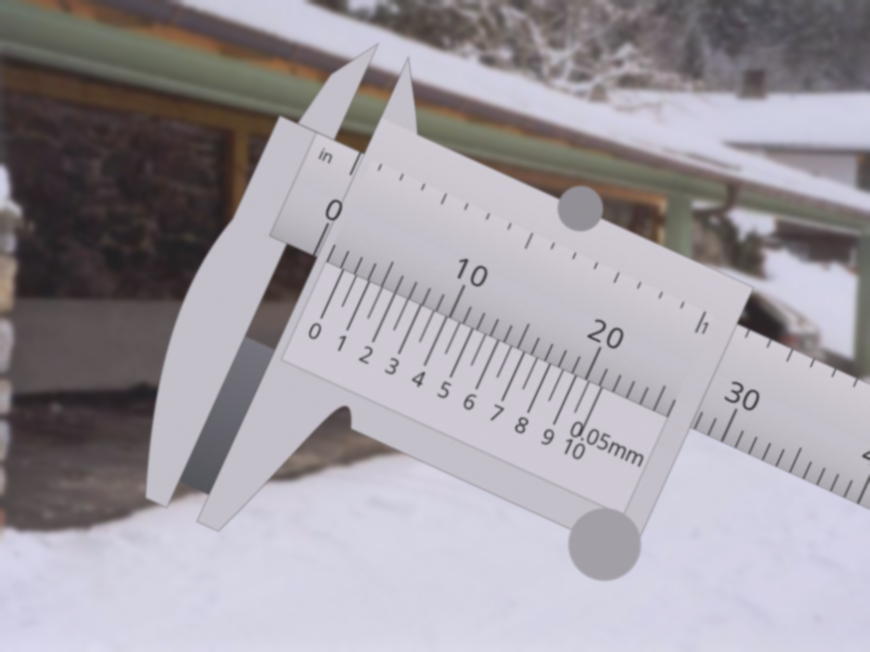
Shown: 2.2 mm
